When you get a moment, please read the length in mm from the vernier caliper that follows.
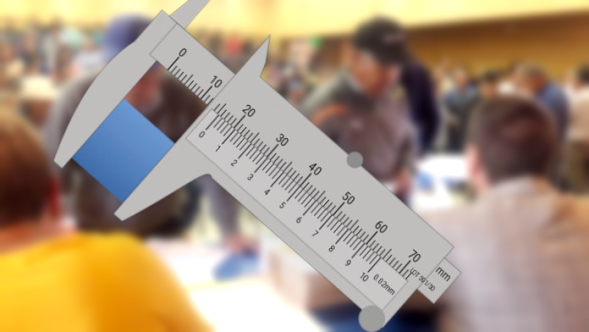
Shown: 15.5 mm
